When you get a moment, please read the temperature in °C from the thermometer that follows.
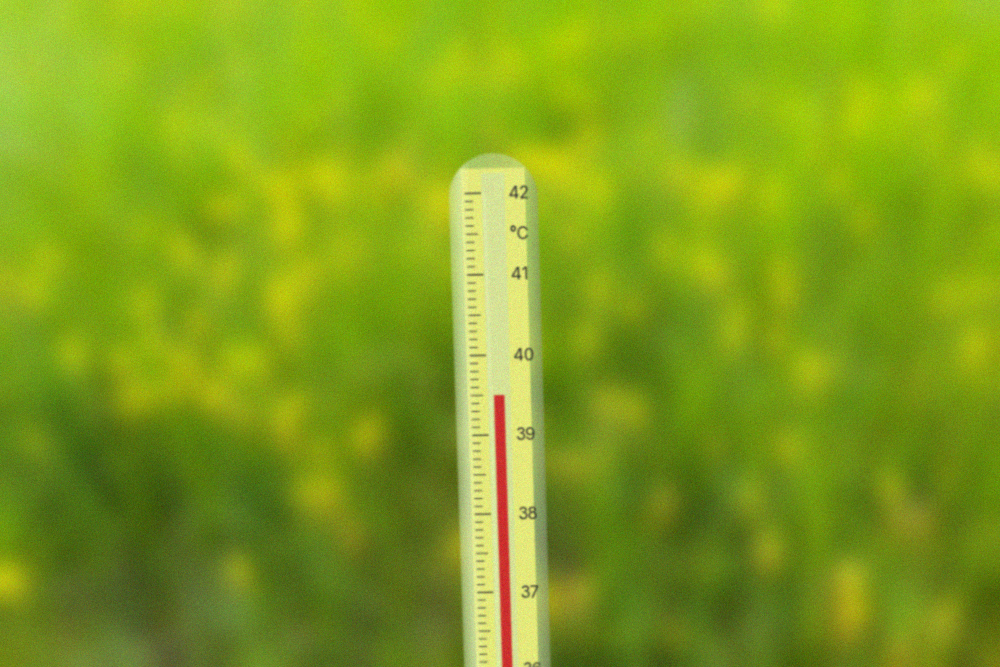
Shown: 39.5 °C
